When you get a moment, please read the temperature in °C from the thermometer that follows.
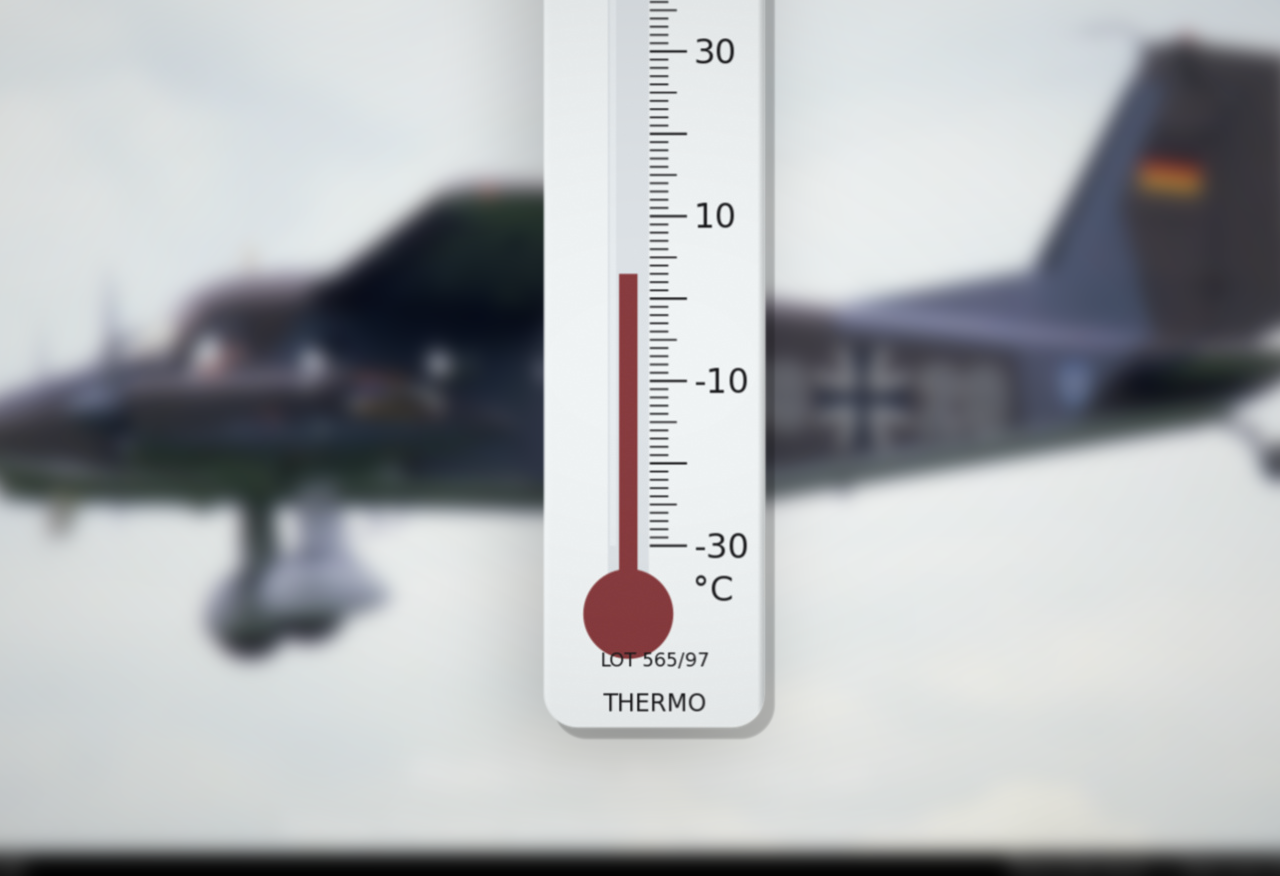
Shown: 3 °C
